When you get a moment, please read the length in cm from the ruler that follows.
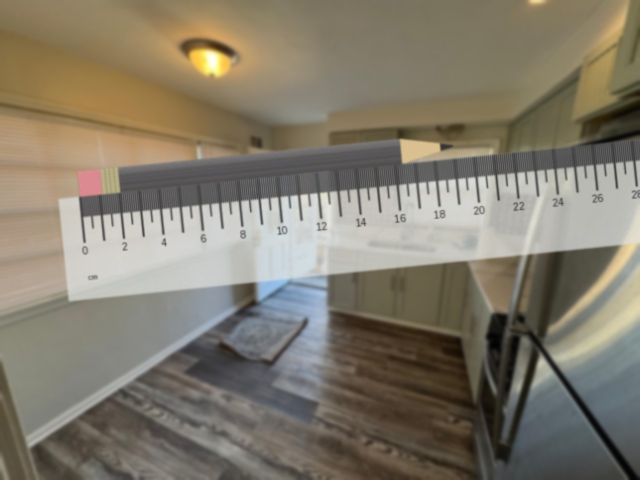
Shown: 19 cm
